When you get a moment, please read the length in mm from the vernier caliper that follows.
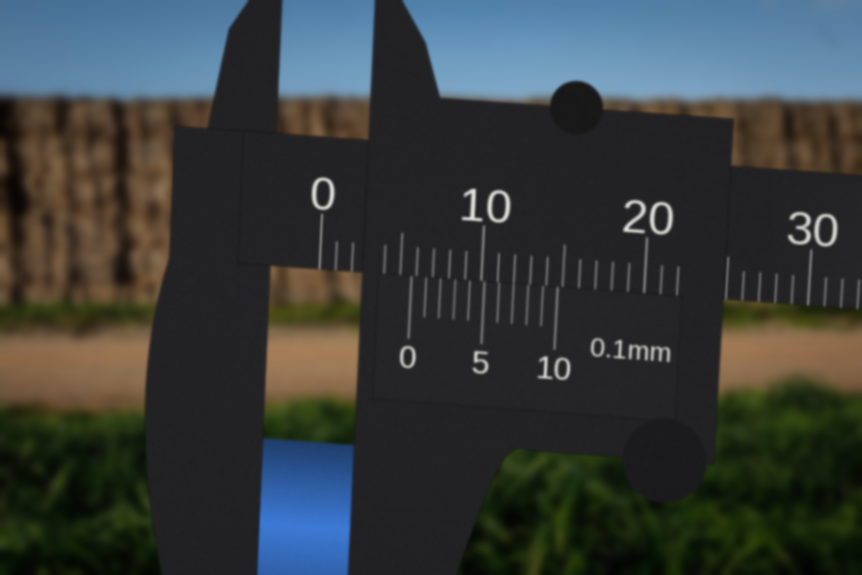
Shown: 5.7 mm
